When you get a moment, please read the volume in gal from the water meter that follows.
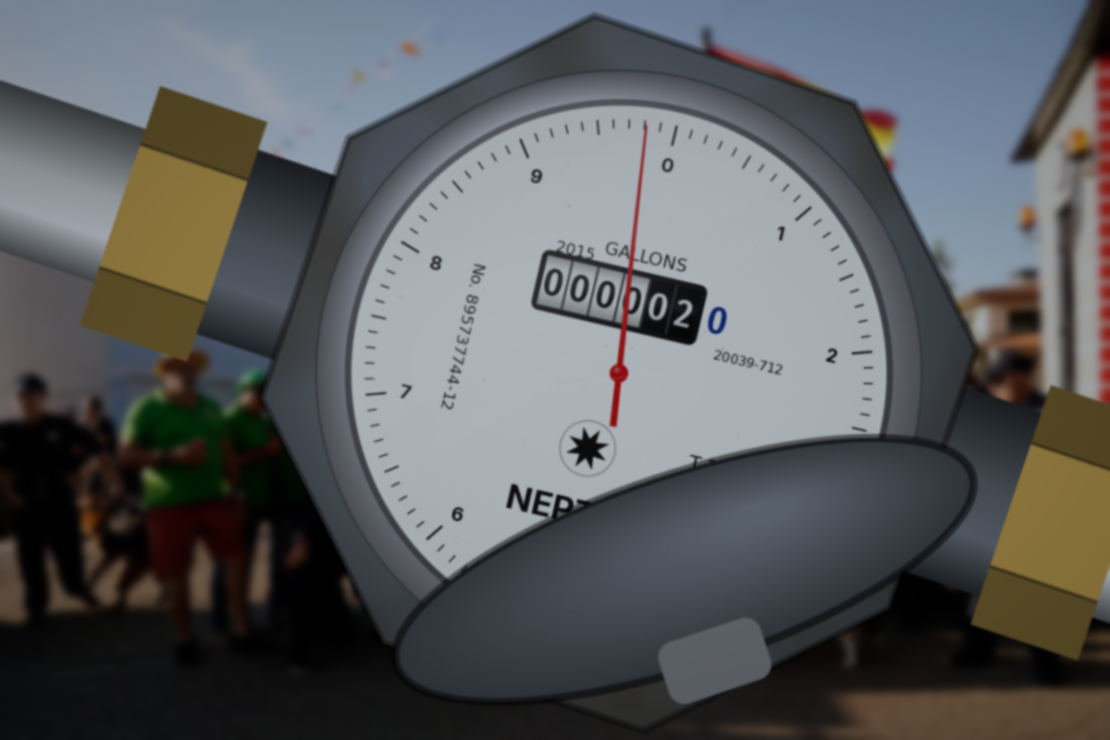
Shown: 19.8 gal
